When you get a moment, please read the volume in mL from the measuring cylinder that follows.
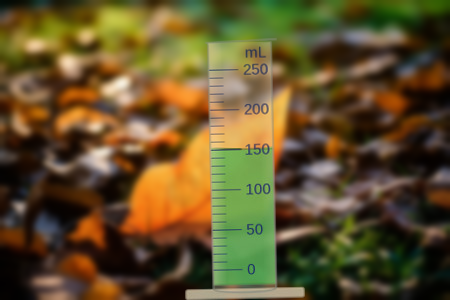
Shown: 150 mL
